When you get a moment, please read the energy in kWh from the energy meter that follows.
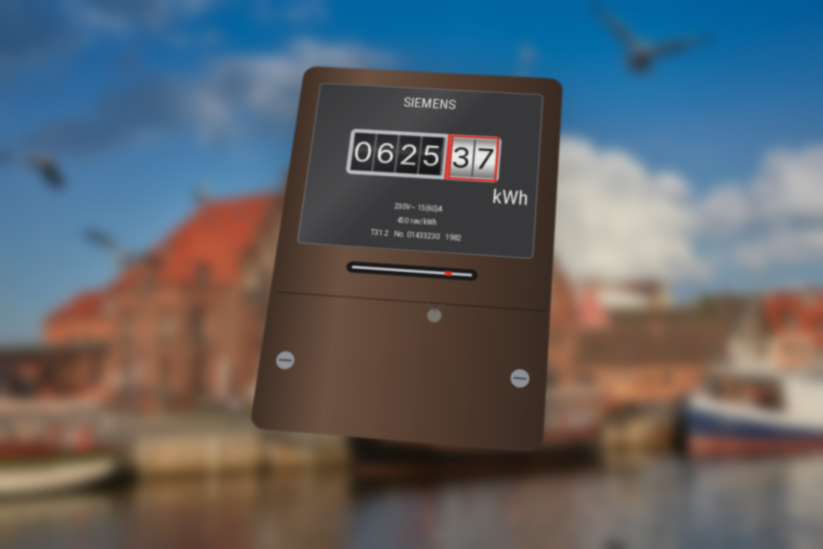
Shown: 625.37 kWh
